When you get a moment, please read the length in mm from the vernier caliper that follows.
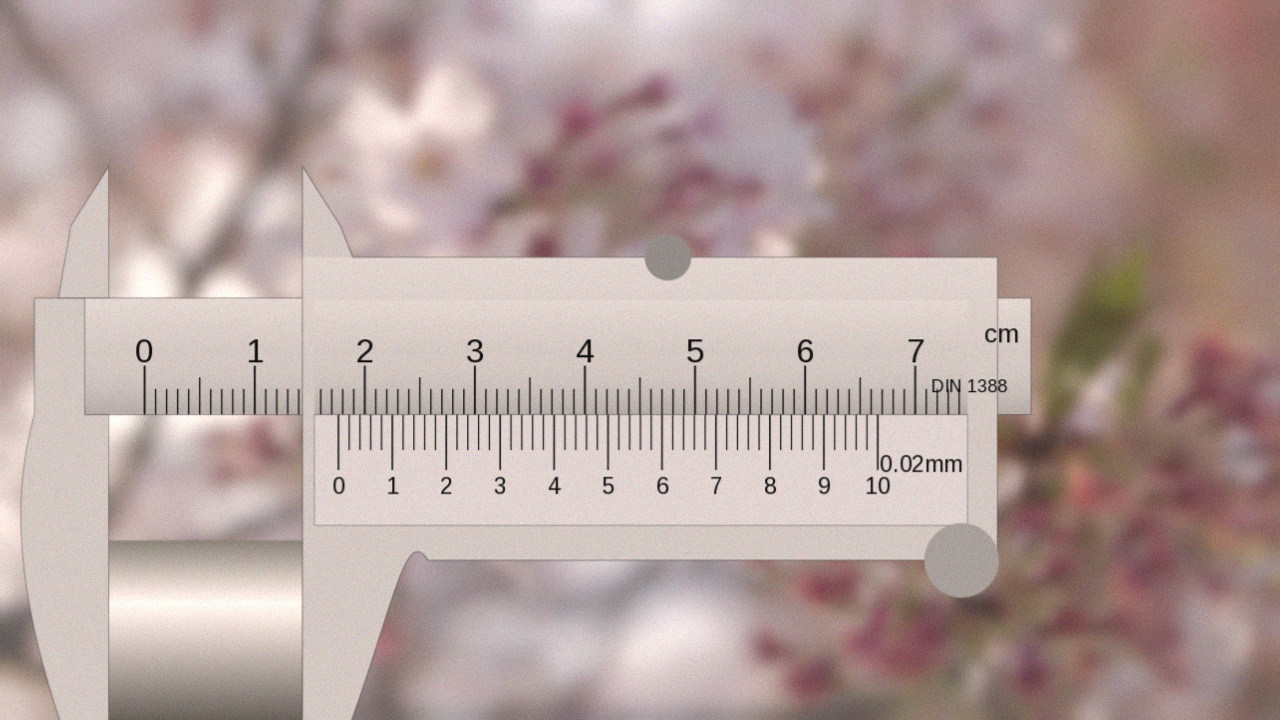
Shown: 17.6 mm
